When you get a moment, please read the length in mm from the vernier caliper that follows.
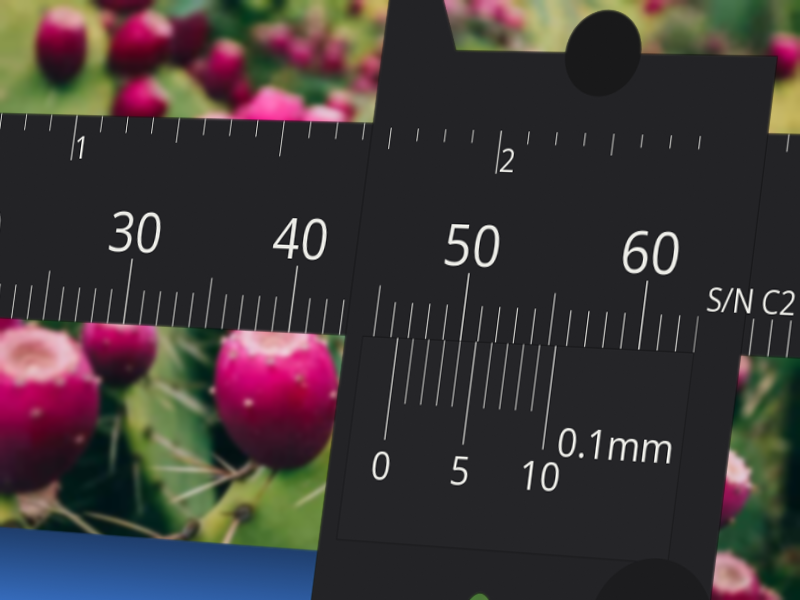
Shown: 46.4 mm
